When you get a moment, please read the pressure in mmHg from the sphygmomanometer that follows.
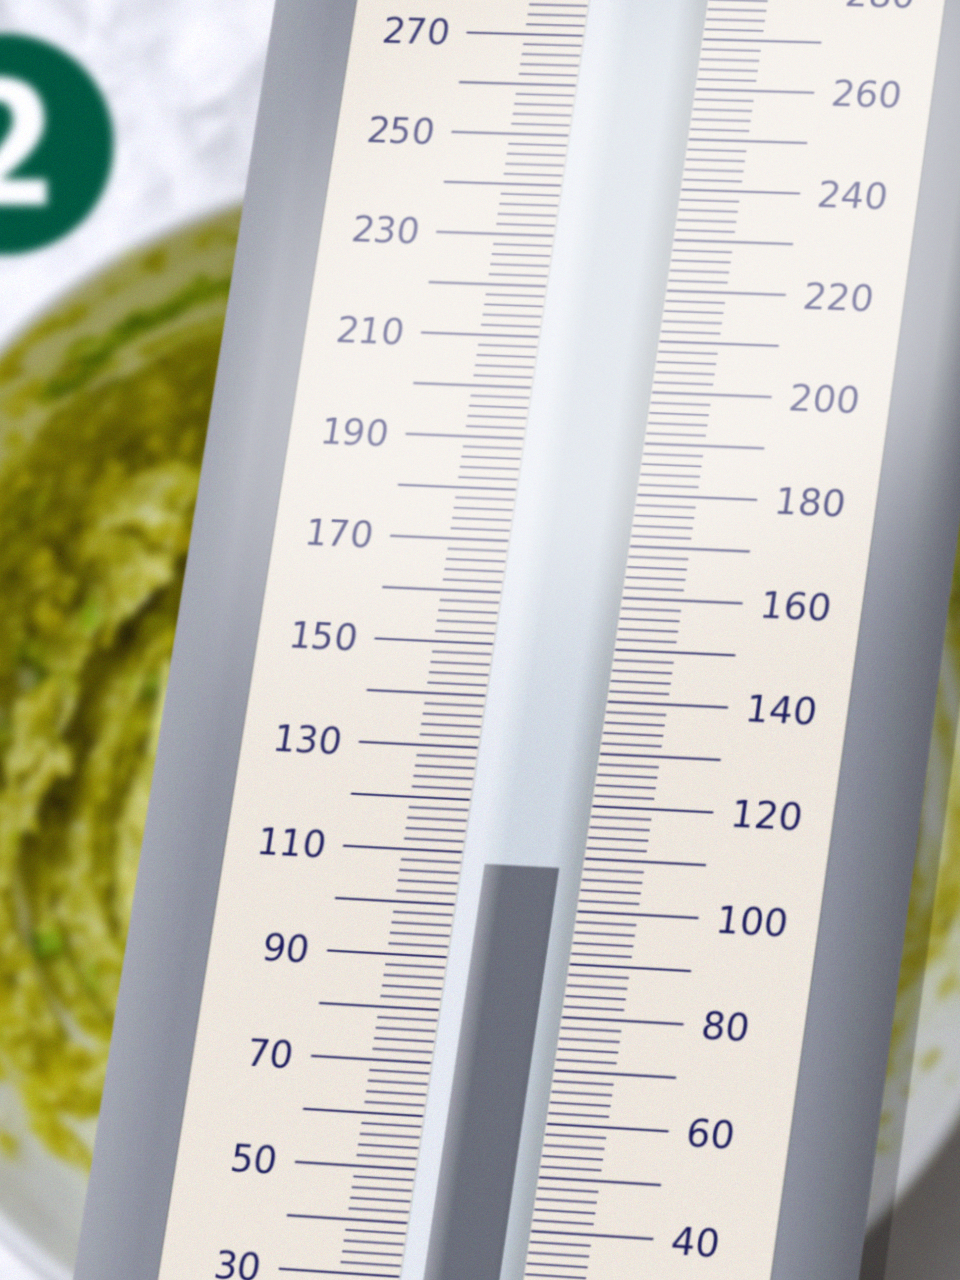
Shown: 108 mmHg
